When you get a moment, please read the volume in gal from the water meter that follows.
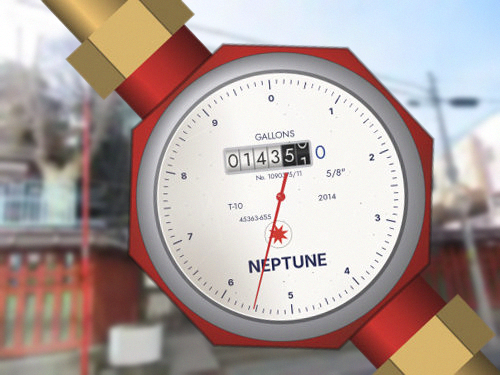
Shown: 143505.5 gal
